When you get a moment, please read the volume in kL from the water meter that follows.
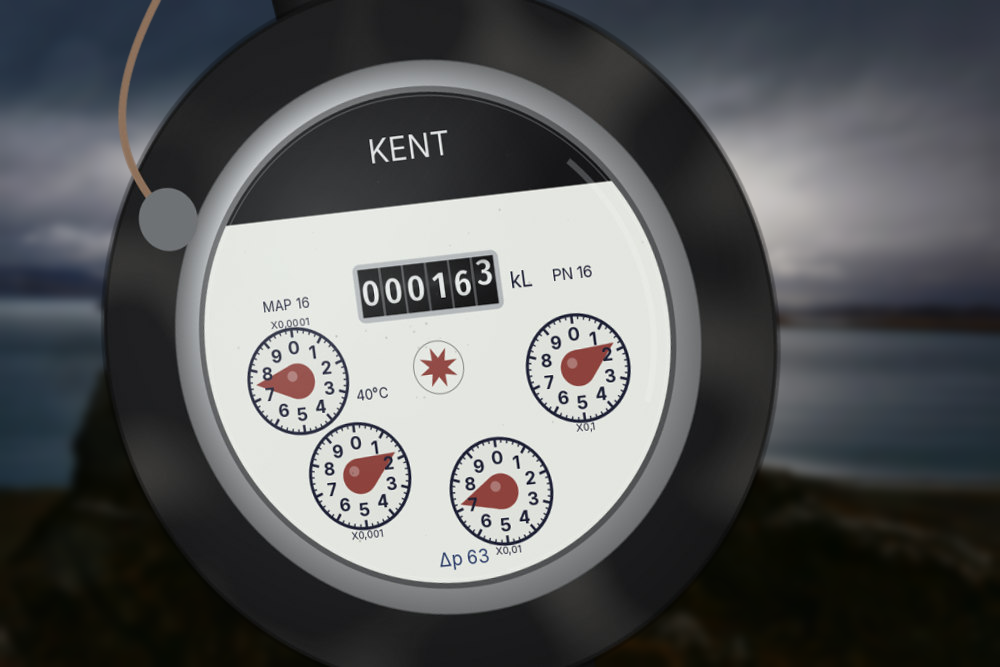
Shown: 163.1717 kL
